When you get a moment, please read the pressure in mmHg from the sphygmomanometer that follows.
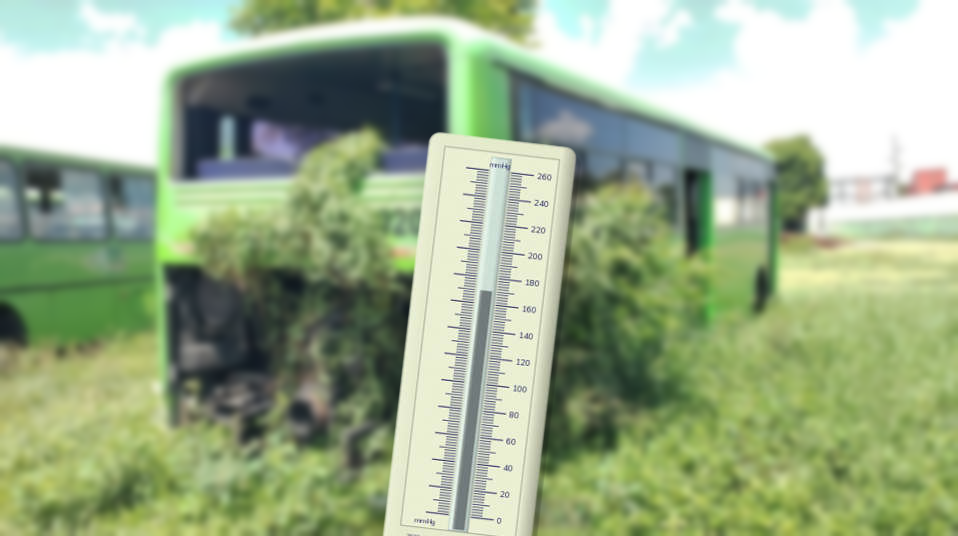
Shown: 170 mmHg
